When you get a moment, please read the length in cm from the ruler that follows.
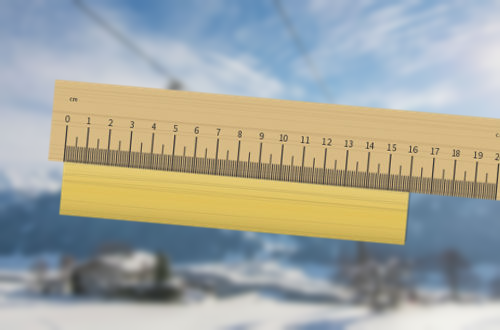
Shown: 16 cm
